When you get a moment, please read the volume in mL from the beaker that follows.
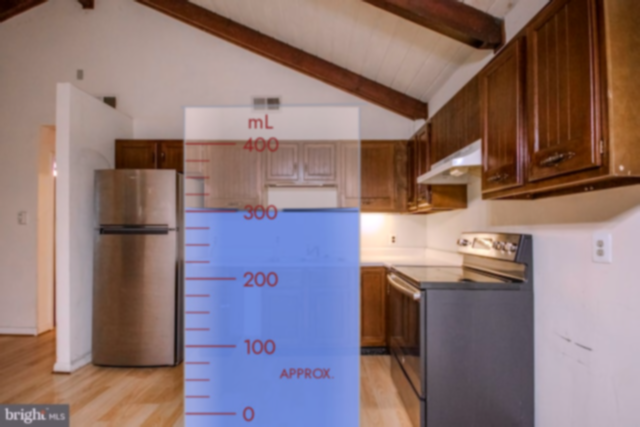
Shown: 300 mL
